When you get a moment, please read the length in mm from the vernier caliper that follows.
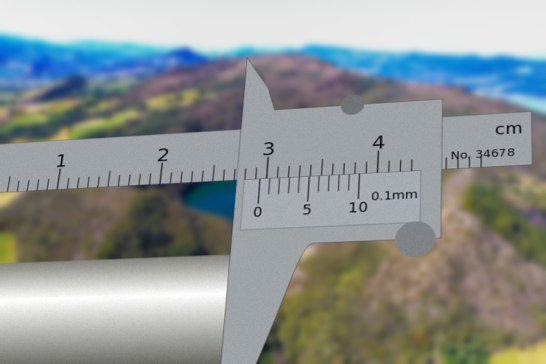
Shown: 29.4 mm
